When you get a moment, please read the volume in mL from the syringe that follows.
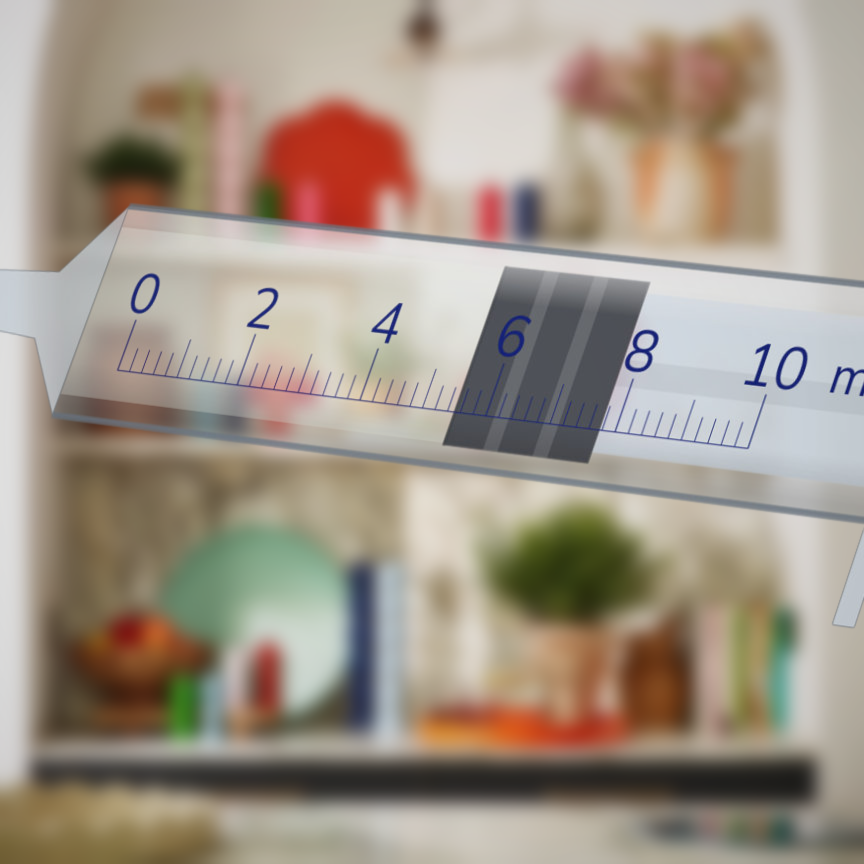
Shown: 5.5 mL
